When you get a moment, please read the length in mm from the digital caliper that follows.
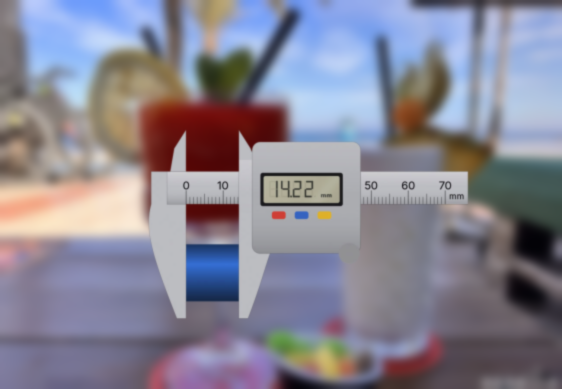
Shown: 14.22 mm
